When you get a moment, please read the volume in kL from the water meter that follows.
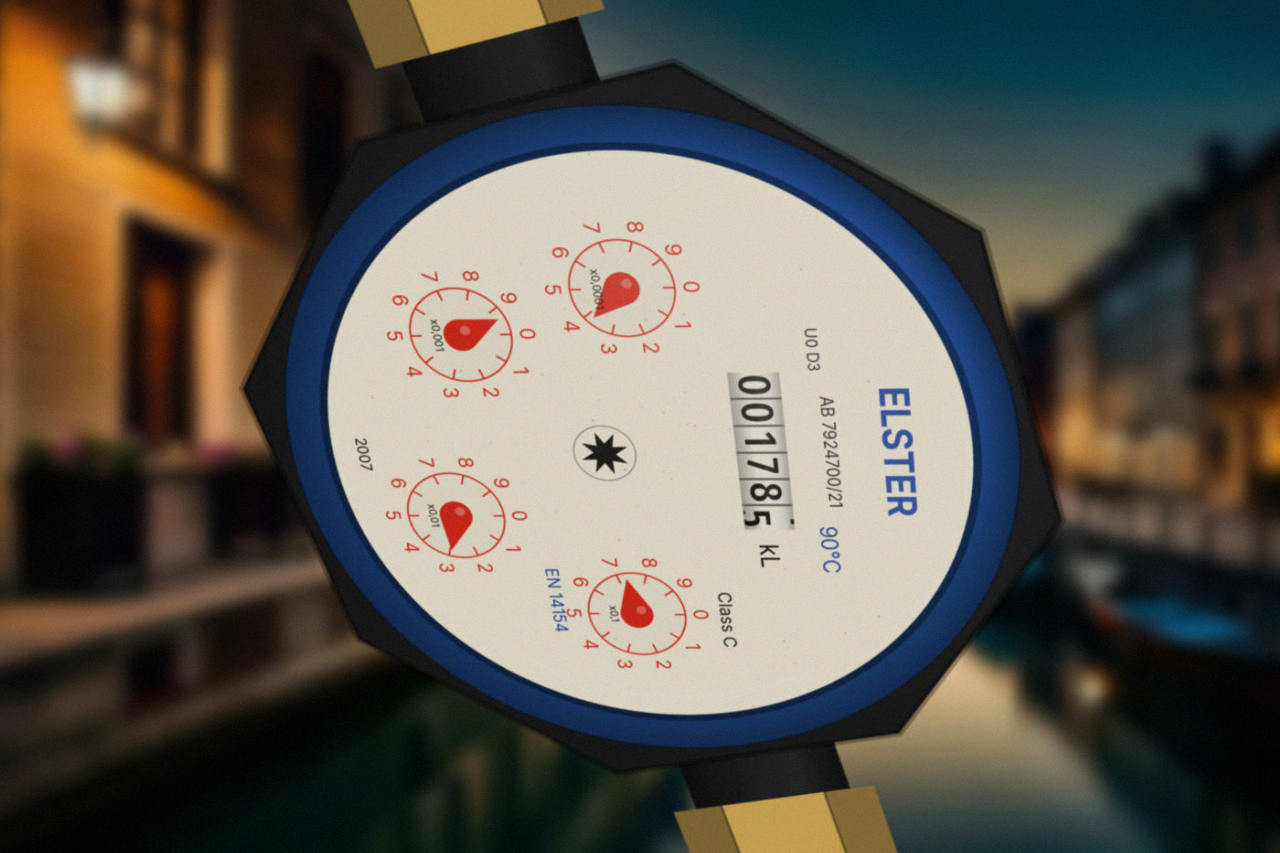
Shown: 1784.7293 kL
